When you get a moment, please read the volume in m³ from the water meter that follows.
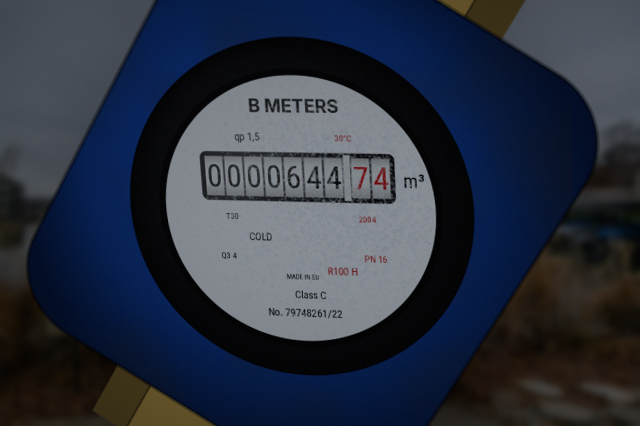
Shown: 644.74 m³
